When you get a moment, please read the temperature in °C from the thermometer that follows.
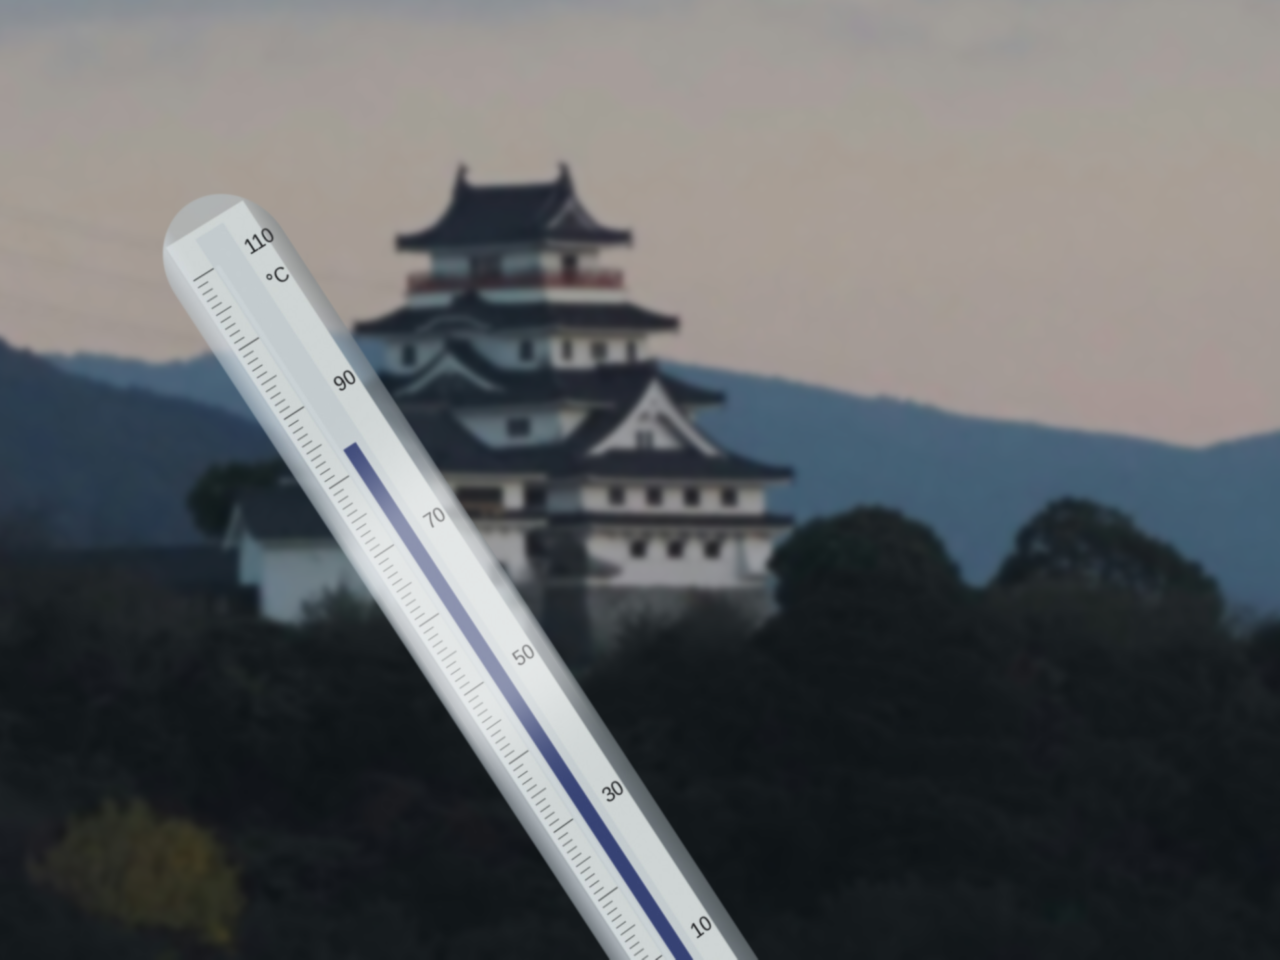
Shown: 83 °C
